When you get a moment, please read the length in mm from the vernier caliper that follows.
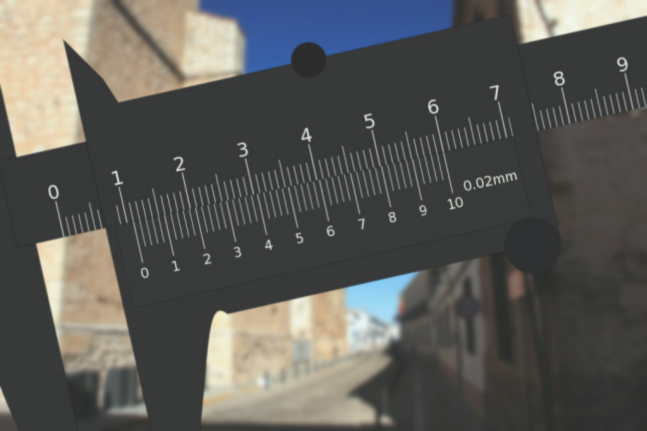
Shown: 11.0 mm
